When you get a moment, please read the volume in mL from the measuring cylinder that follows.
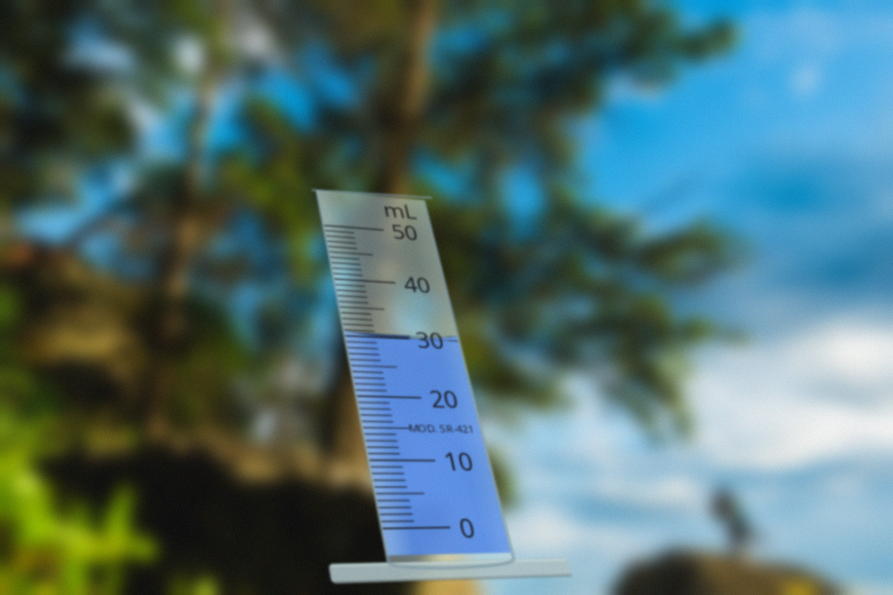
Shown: 30 mL
